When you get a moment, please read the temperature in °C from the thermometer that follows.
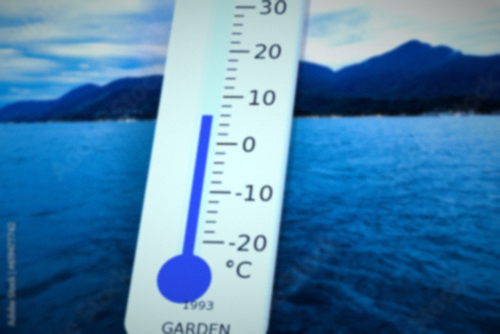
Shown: 6 °C
